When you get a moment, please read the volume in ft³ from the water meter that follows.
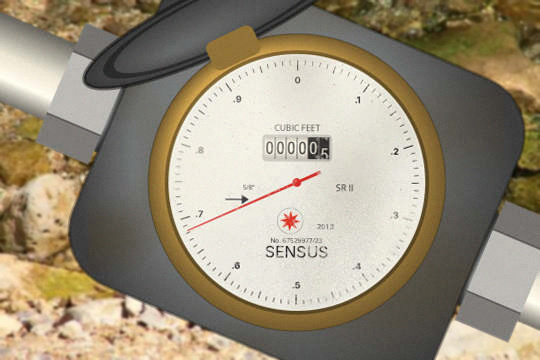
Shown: 4.68 ft³
